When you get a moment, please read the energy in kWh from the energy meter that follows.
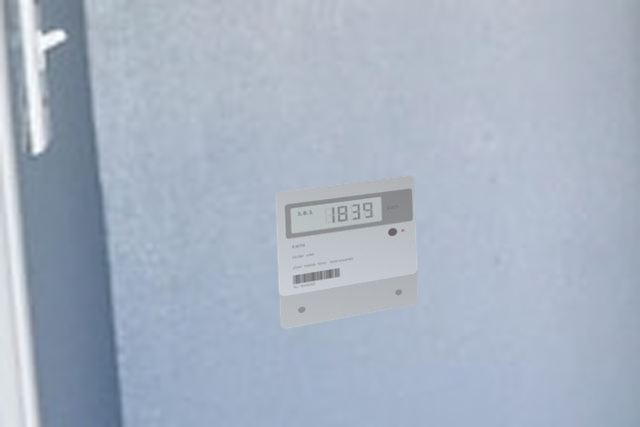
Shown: 1839 kWh
